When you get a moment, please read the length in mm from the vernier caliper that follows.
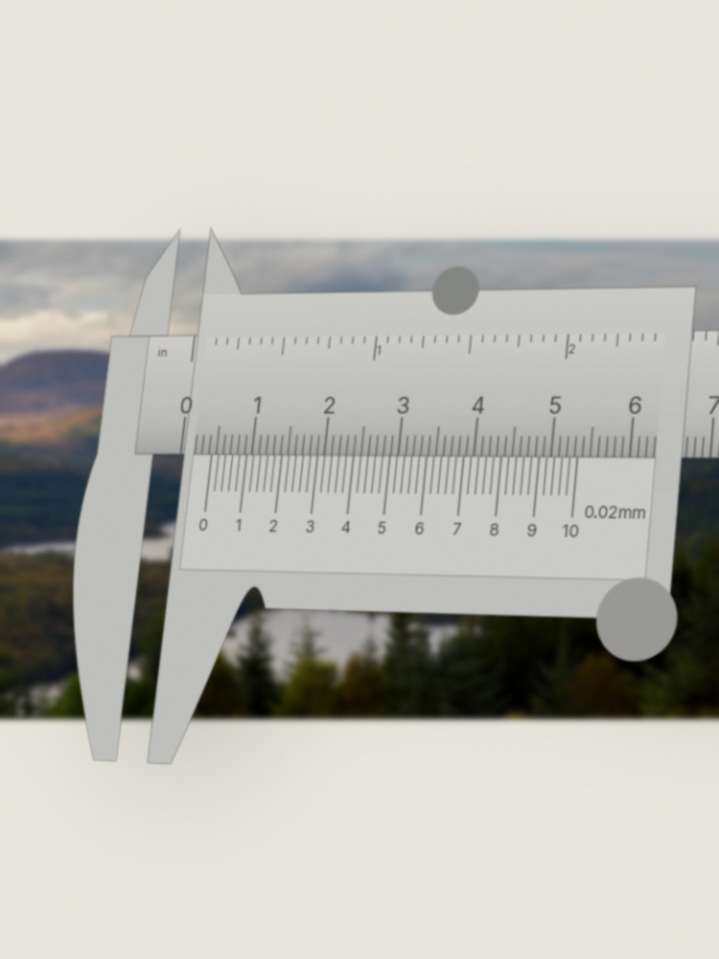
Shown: 4.4 mm
